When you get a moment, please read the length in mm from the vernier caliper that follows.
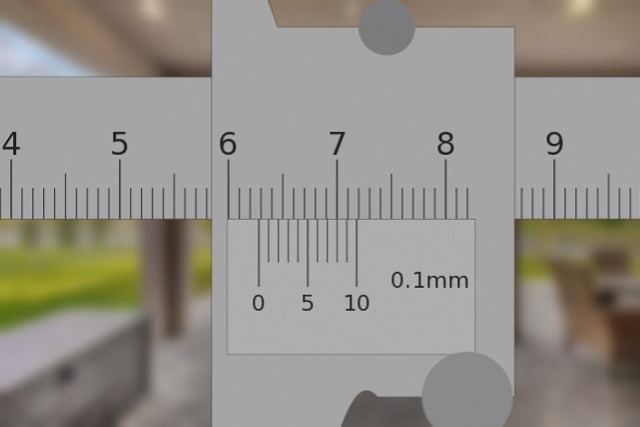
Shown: 62.8 mm
